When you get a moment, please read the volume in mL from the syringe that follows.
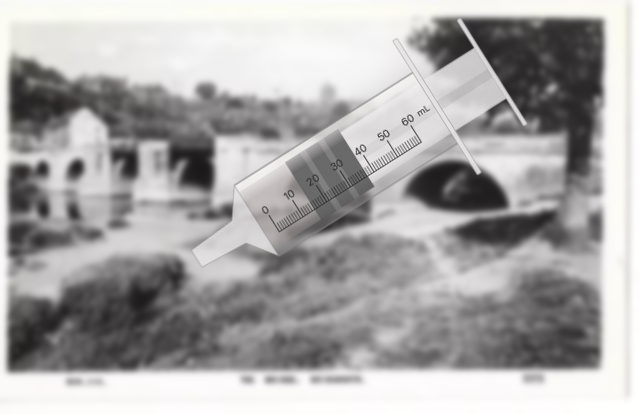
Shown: 15 mL
